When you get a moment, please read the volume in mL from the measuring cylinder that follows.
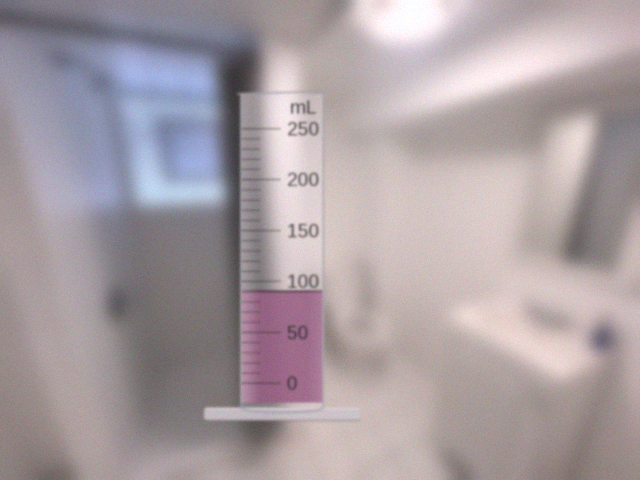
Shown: 90 mL
